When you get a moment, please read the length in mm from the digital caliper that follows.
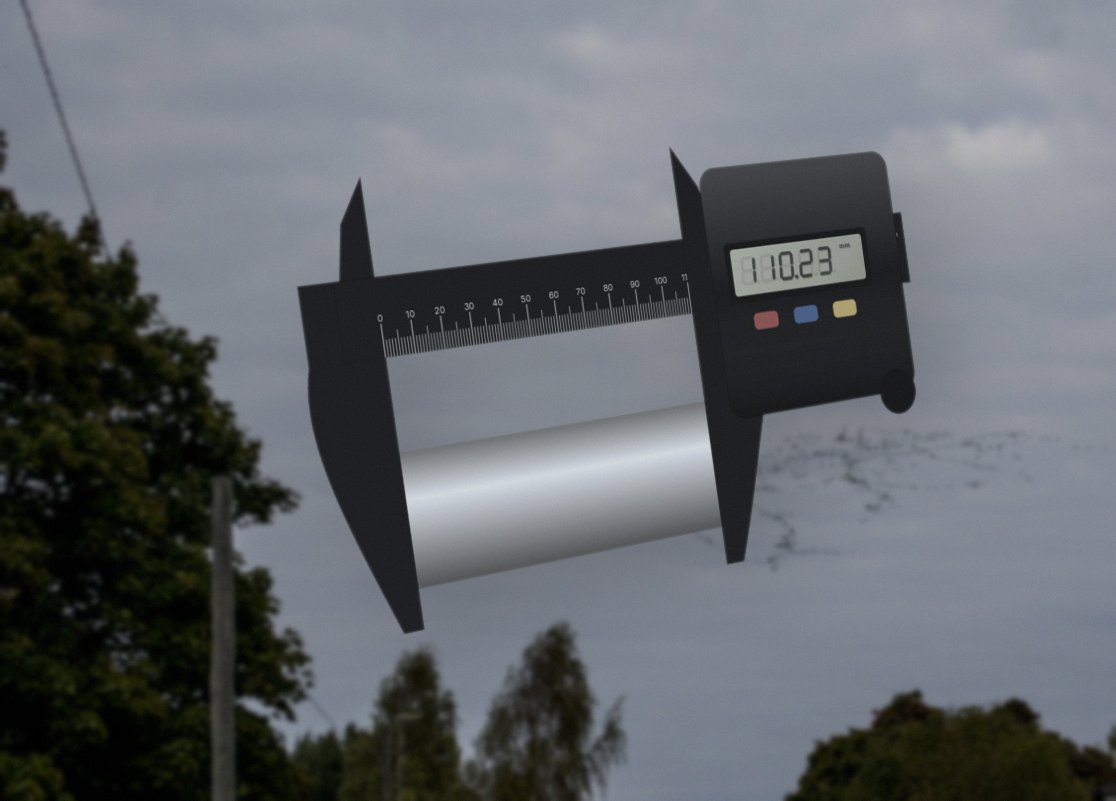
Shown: 110.23 mm
